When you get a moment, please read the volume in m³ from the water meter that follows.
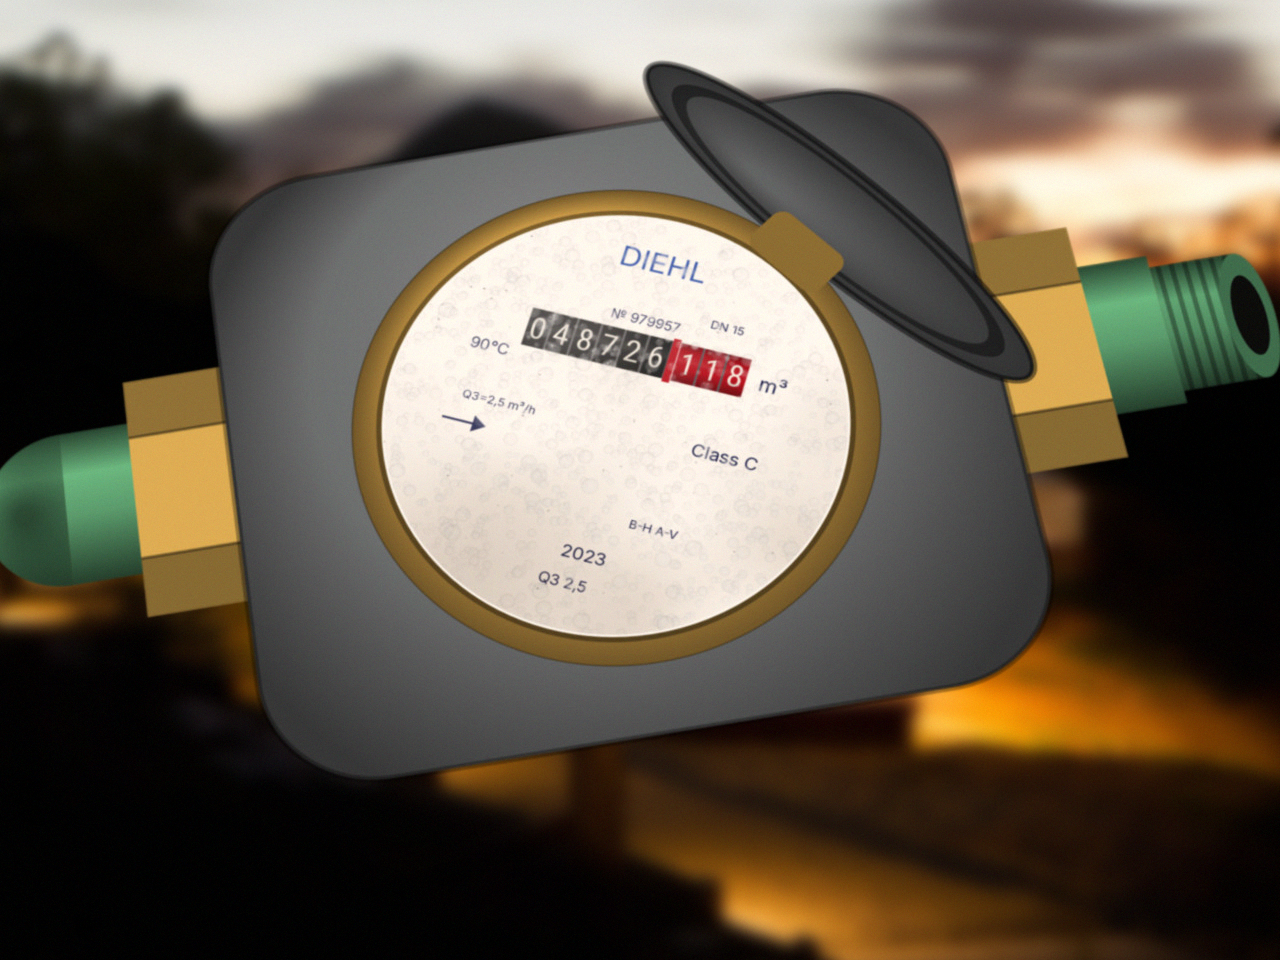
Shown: 48726.118 m³
